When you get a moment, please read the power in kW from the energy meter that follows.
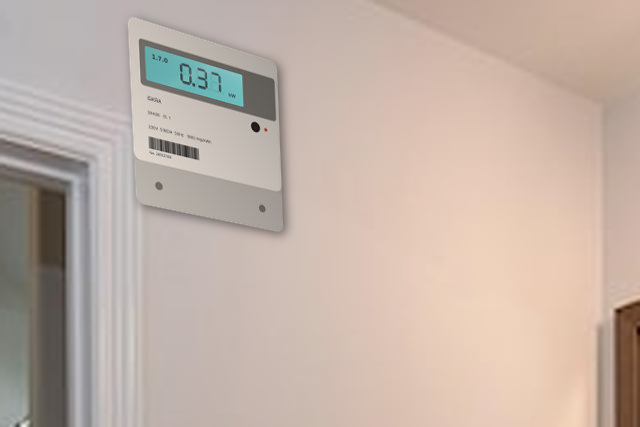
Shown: 0.37 kW
